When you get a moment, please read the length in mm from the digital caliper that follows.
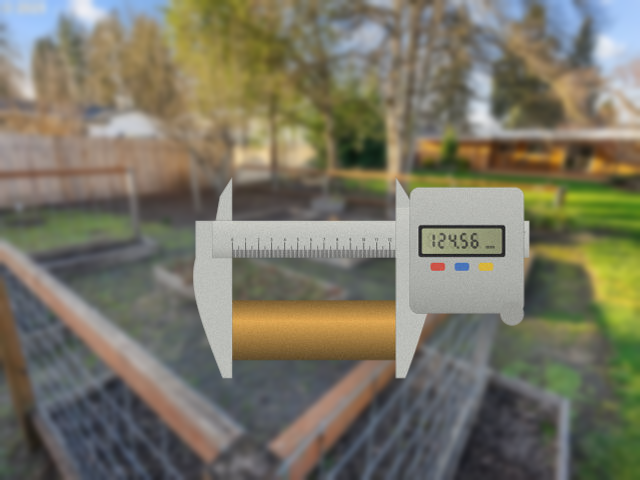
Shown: 124.56 mm
